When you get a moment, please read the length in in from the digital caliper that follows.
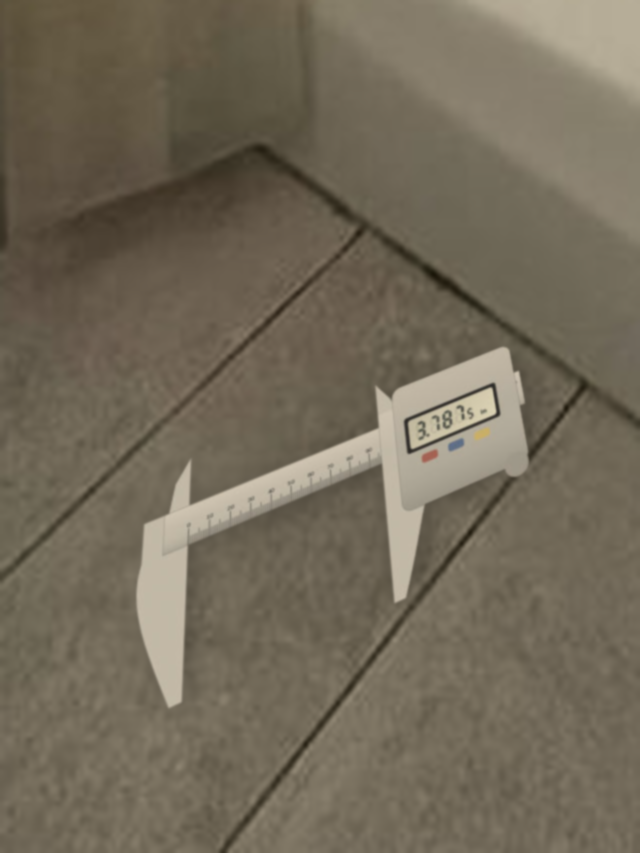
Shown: 3.7875 in
